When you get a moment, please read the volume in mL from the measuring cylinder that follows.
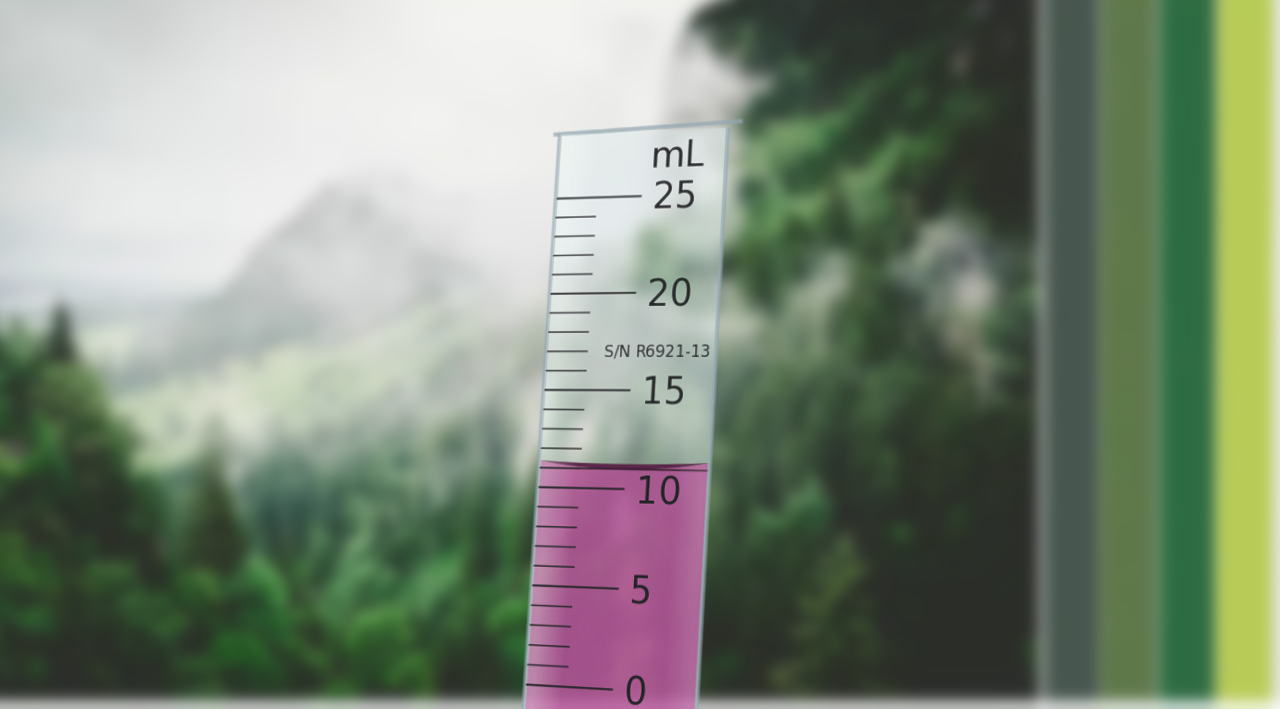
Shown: 11 mL
